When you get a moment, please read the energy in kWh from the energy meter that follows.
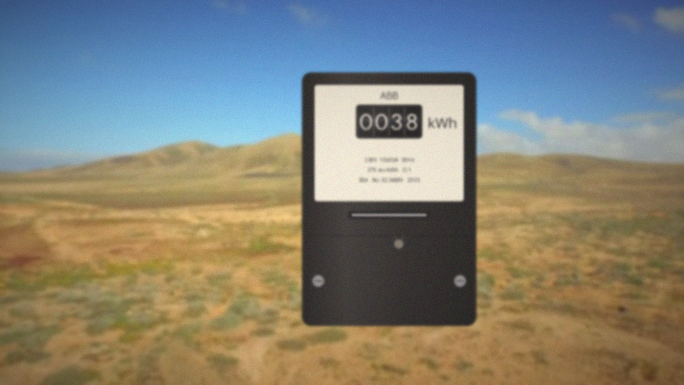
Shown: 38 kWh
